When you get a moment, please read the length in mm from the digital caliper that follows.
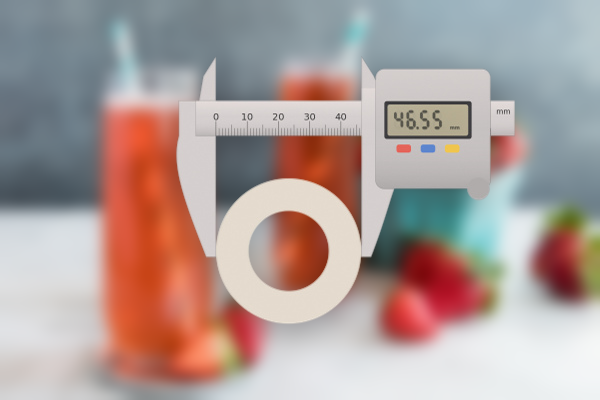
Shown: 46.55 mm
